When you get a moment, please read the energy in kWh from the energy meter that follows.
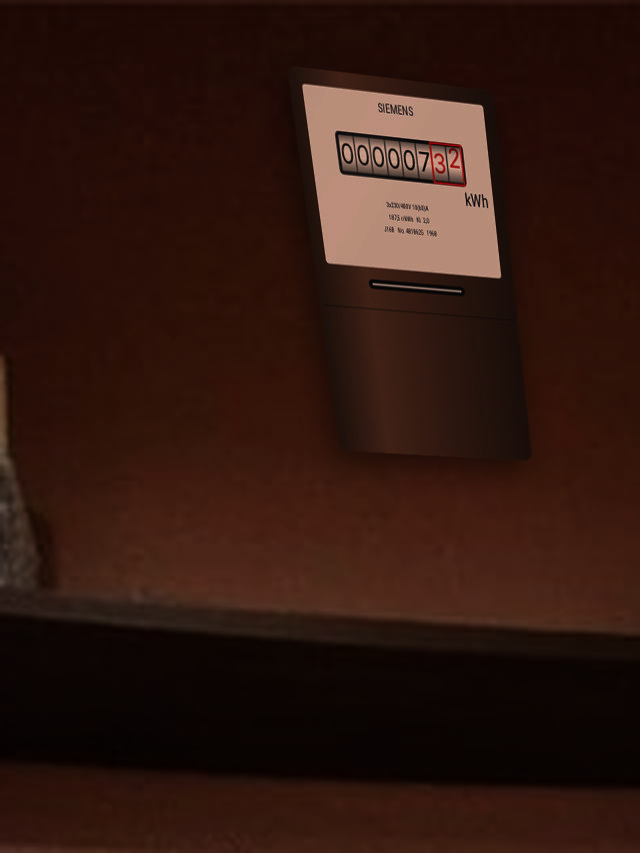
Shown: 7.32 kWh
